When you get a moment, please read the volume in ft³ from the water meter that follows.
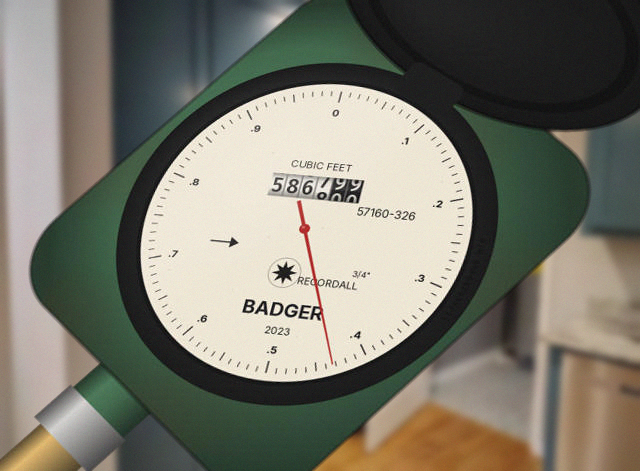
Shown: 586799.43 ft³
